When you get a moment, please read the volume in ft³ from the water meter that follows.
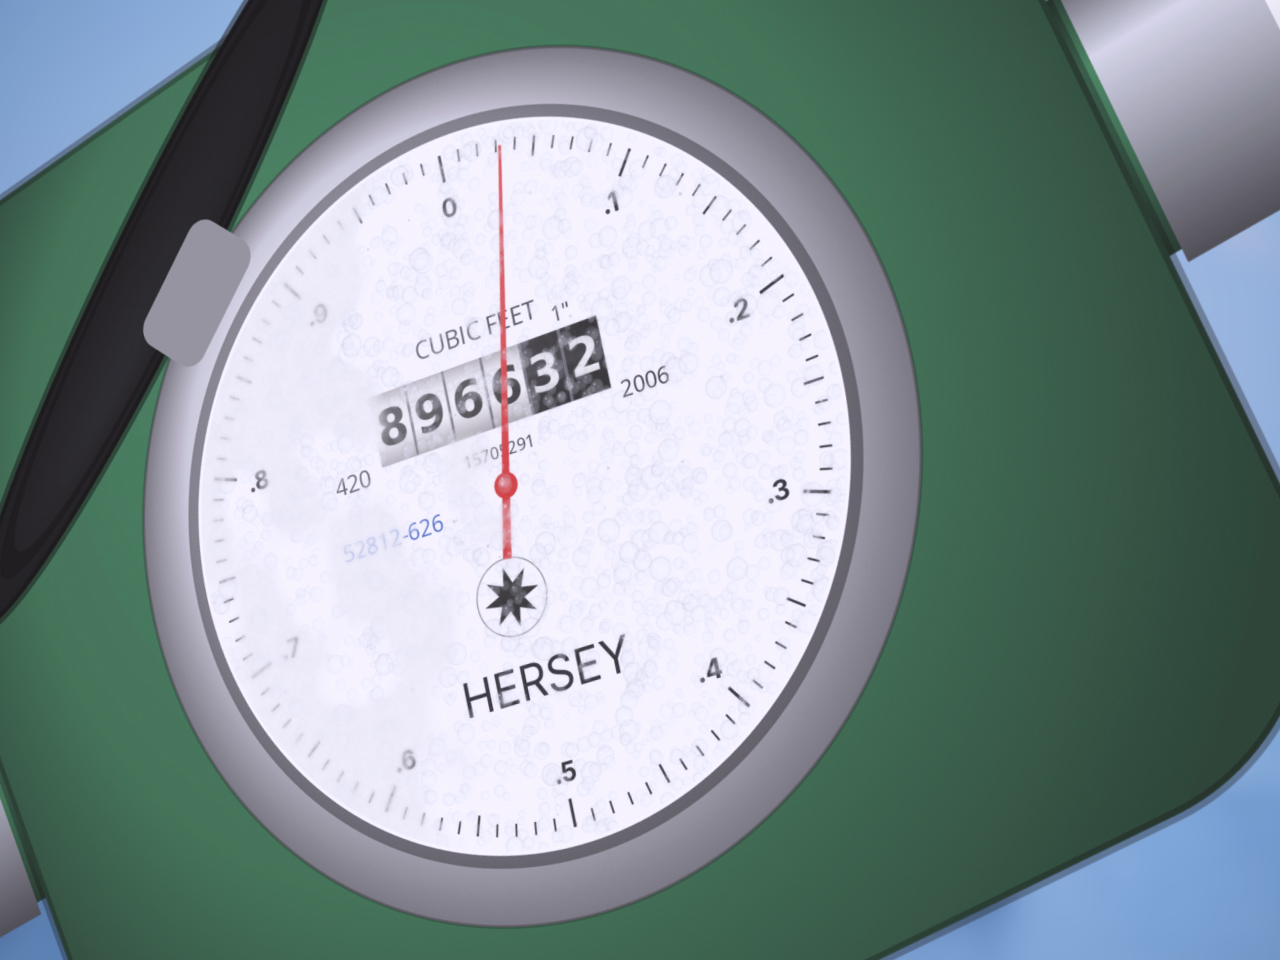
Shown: 896632.03 ft³
